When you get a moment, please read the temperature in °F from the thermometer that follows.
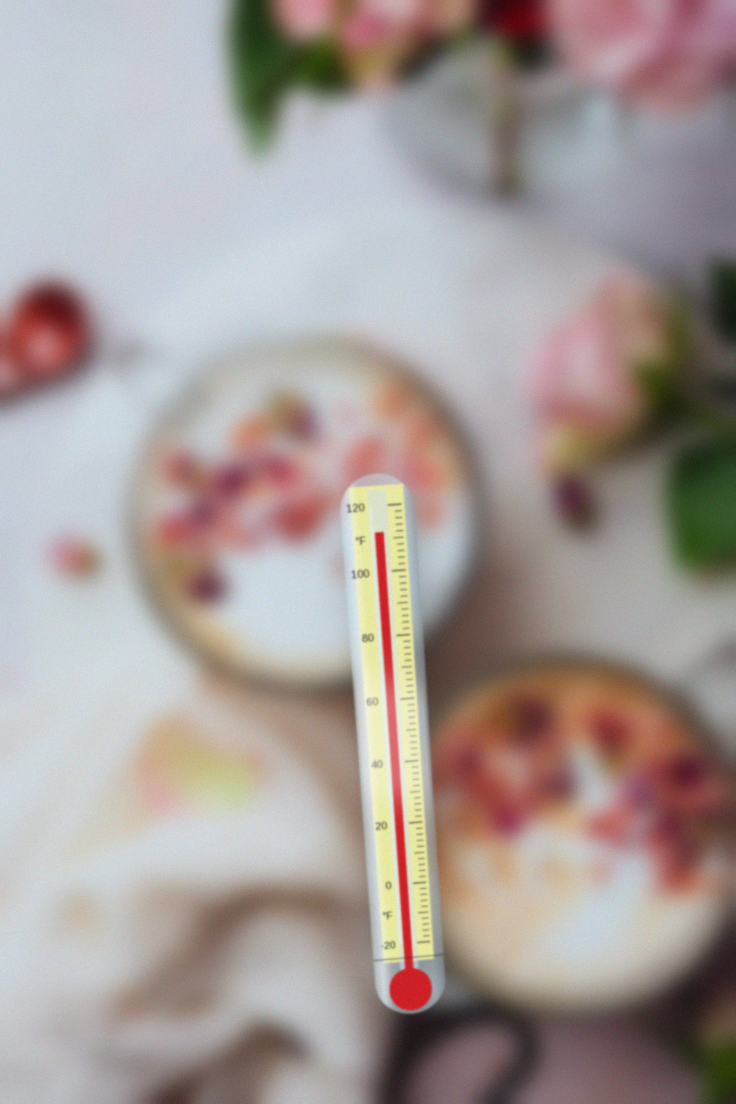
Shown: 112 °F
